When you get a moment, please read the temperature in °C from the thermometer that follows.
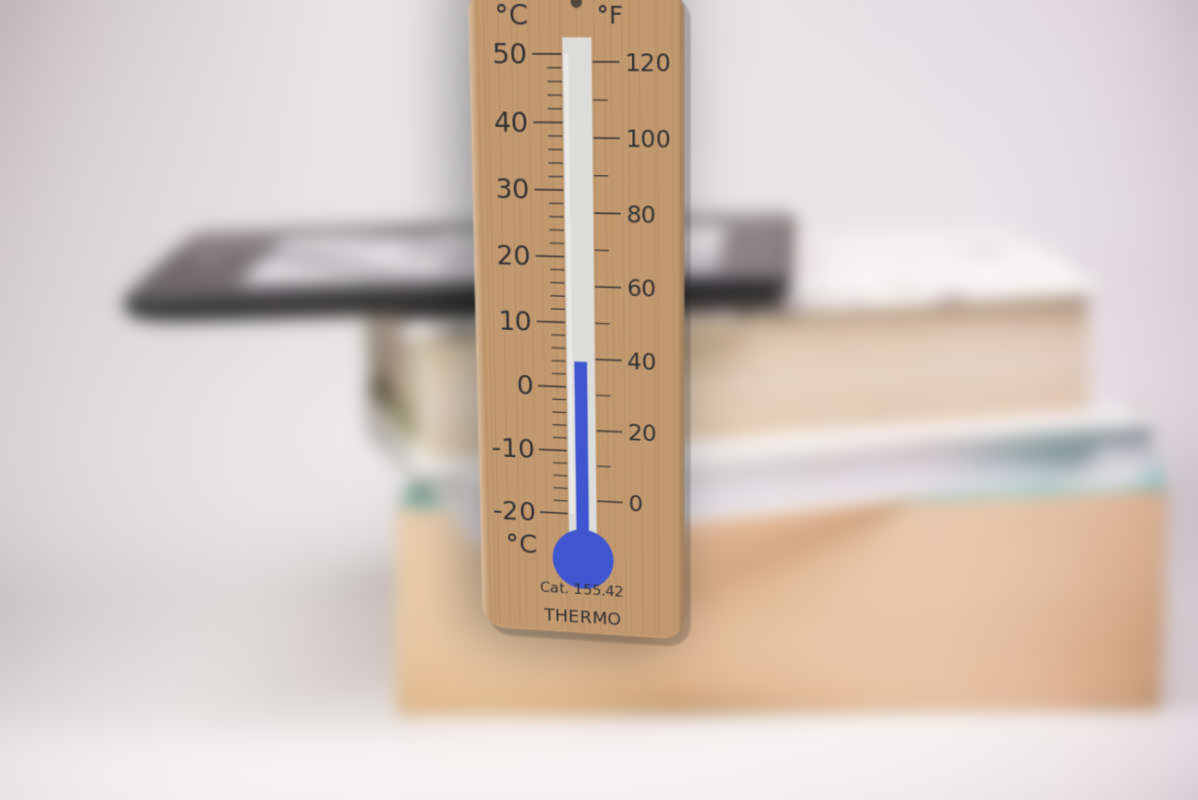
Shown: 4 °C
